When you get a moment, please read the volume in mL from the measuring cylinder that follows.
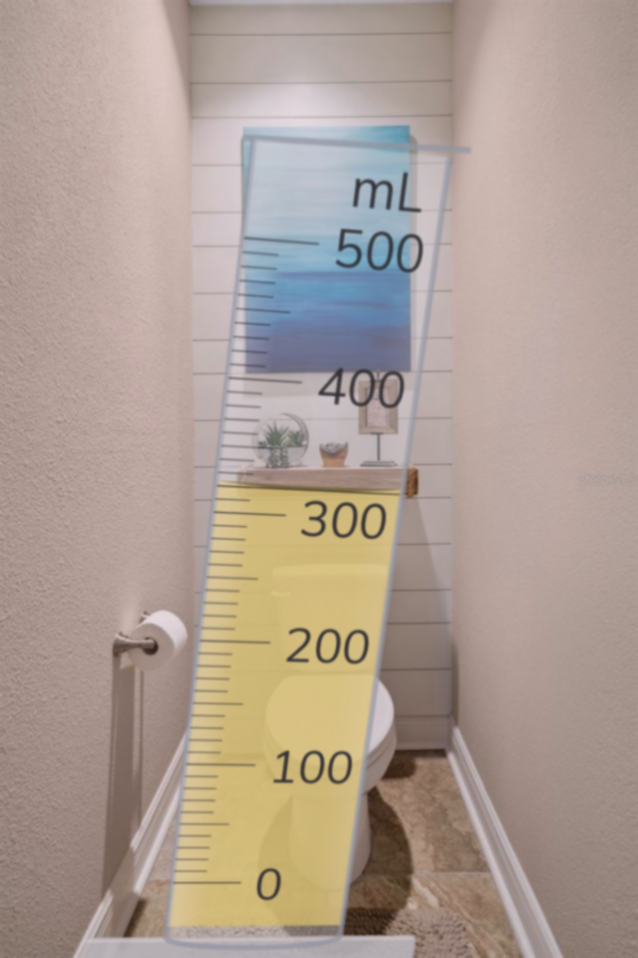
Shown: 320 mL
